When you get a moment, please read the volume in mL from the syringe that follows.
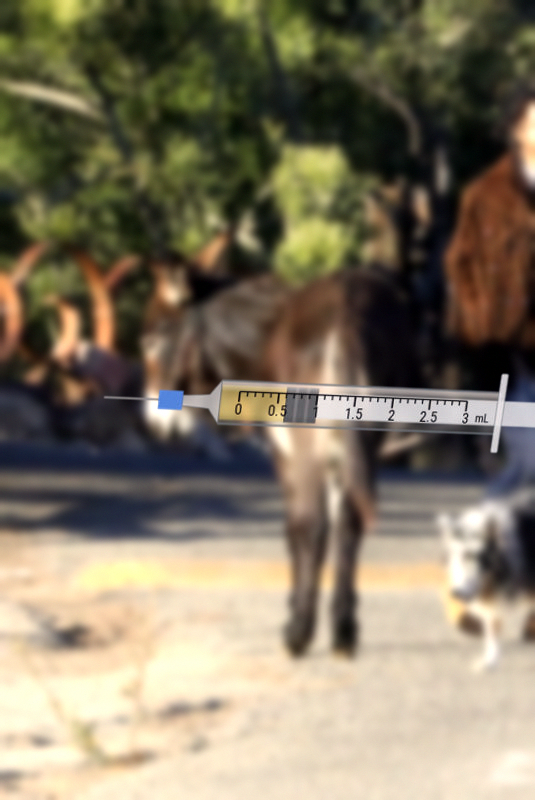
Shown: 0.6 mL
